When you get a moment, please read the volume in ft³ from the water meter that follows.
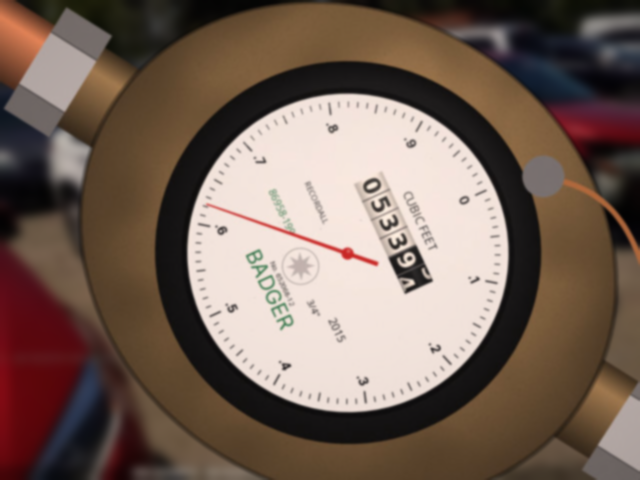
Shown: 53393.62 ft³
